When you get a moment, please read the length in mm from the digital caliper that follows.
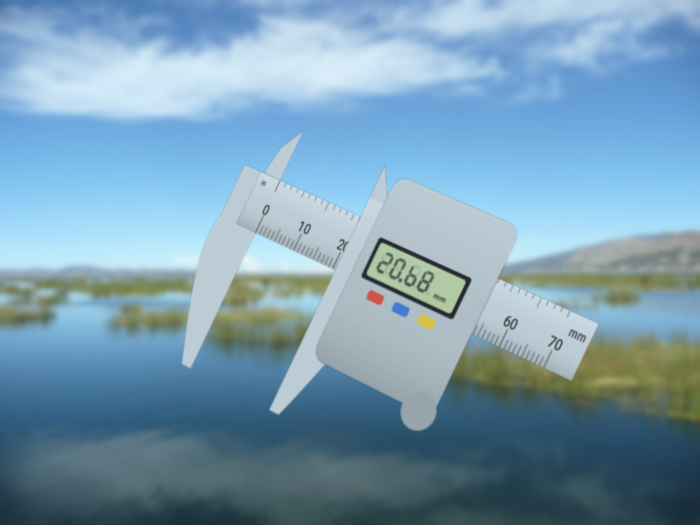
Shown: 20.68 mm
